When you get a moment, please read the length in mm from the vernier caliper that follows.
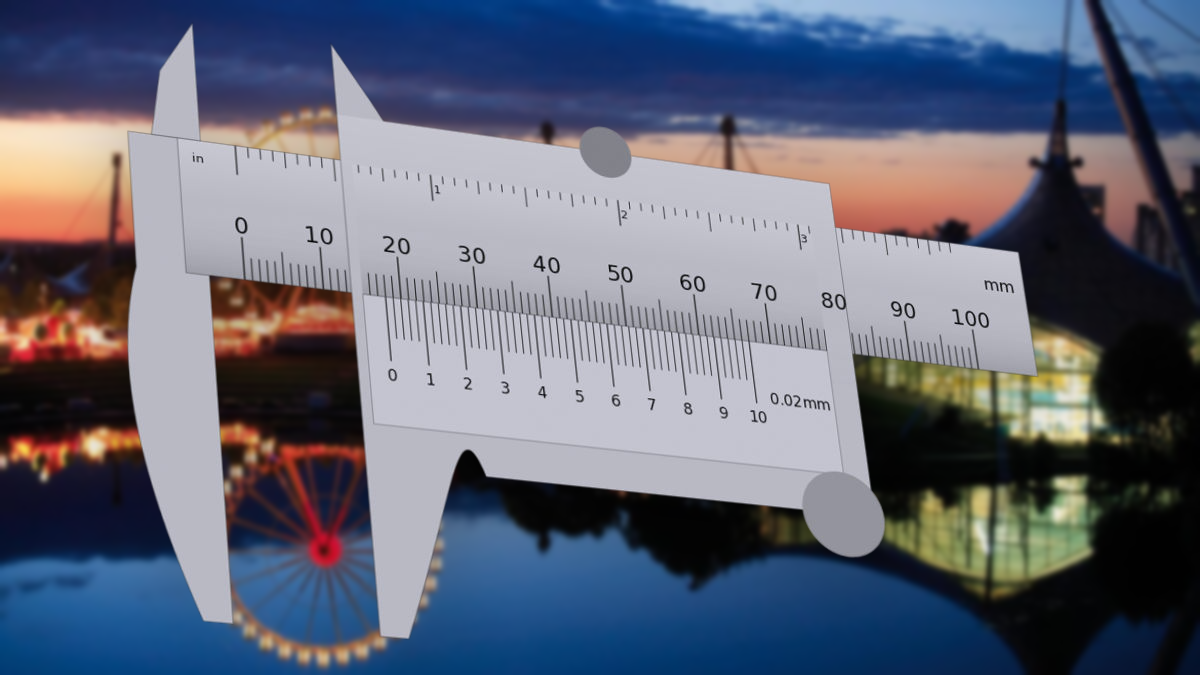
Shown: 18.0 mm
